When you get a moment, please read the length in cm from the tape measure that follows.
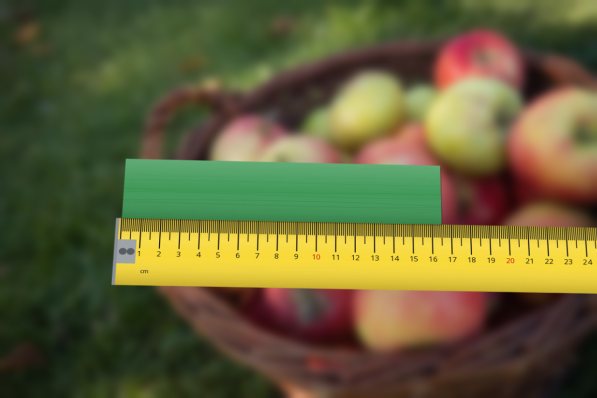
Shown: 16.5 cm
